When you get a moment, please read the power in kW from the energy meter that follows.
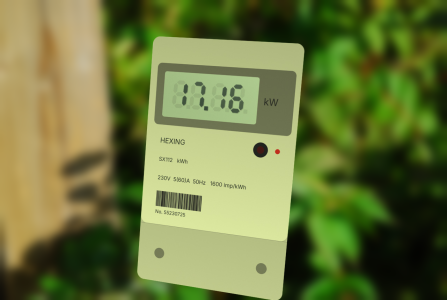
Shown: 17.16 kW
